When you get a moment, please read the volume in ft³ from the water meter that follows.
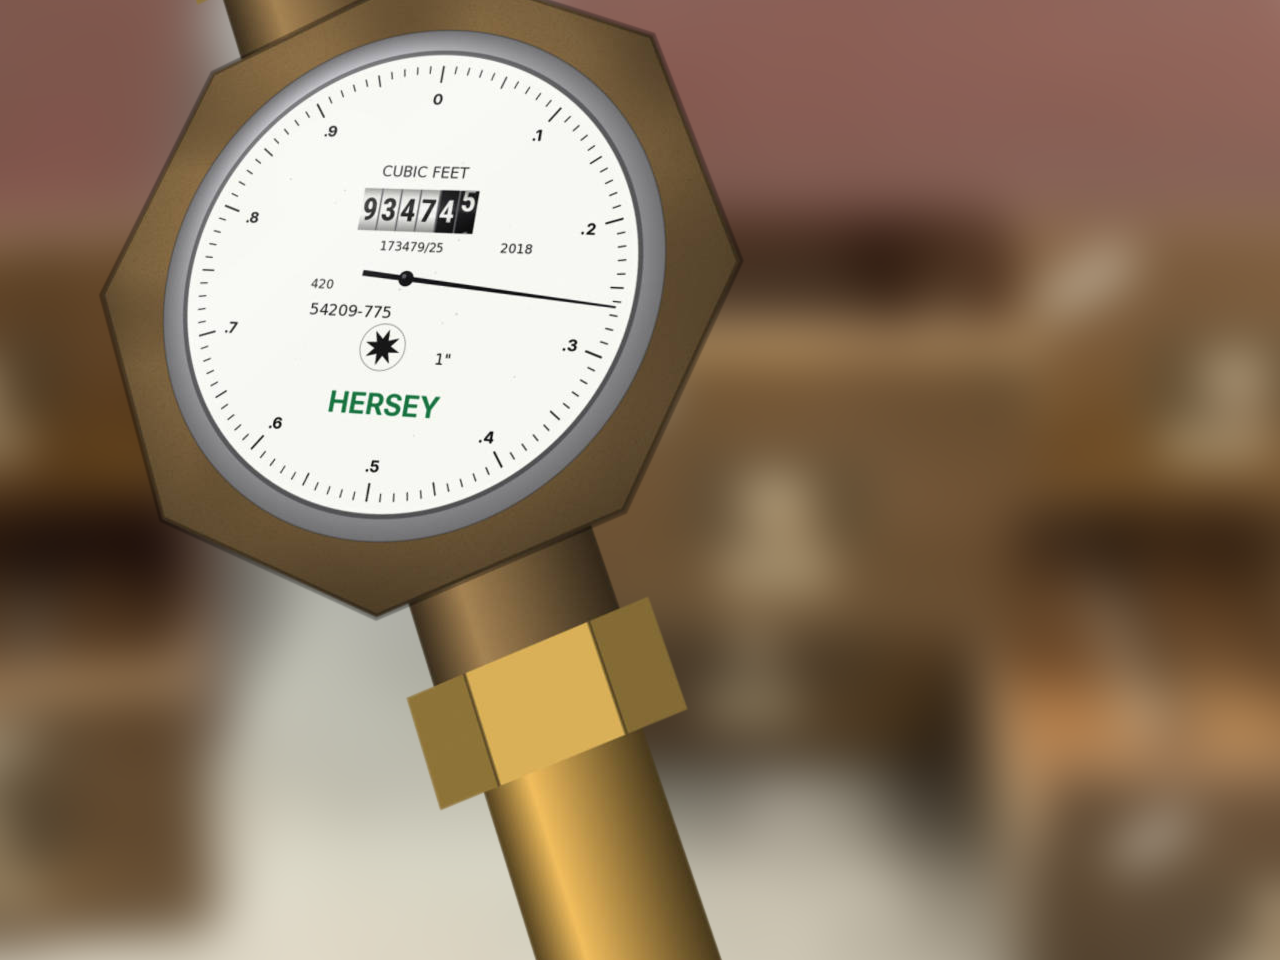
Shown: 934745.26 ft³
